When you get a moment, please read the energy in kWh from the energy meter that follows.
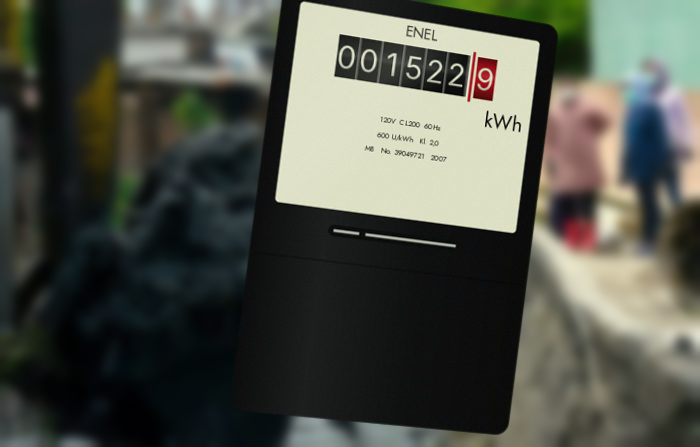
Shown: 1522.9 kWh
